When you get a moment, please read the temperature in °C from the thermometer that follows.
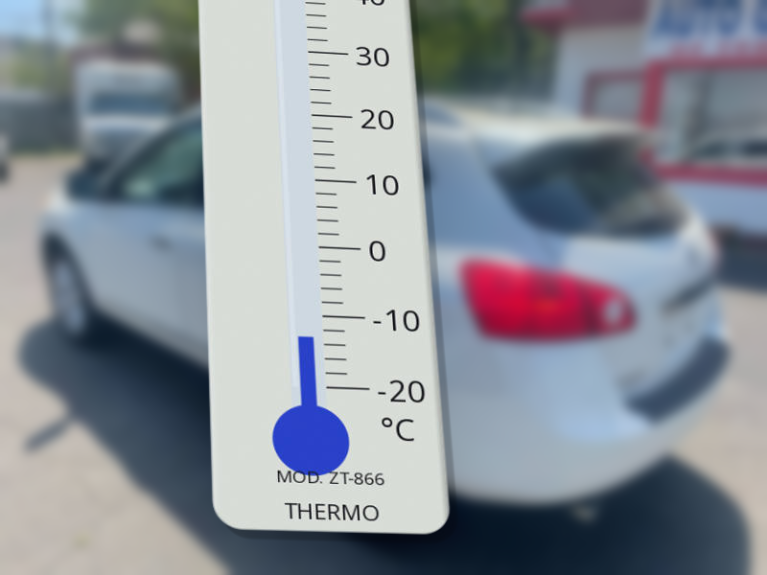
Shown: -13 °C
